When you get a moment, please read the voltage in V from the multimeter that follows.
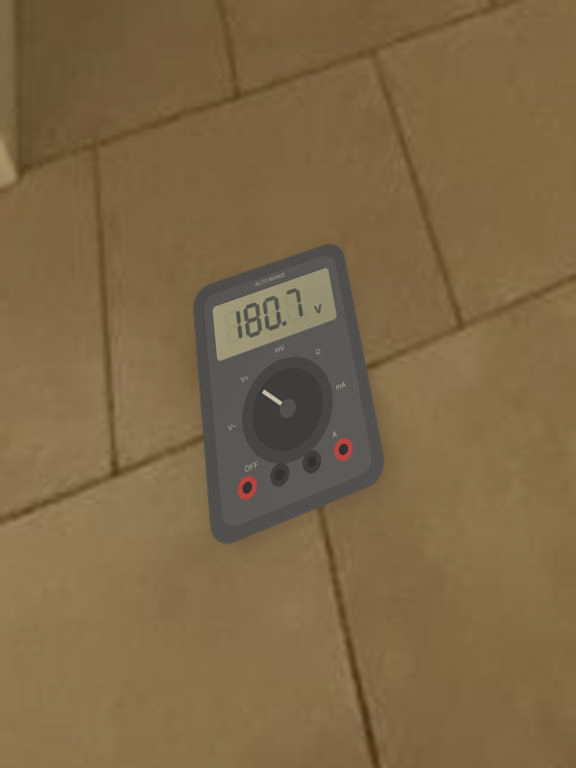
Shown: 180.7 V
